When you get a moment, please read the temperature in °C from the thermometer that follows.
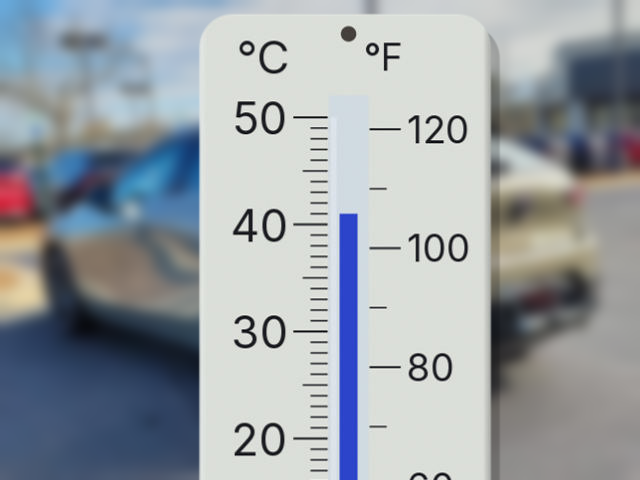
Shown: 41 °C
